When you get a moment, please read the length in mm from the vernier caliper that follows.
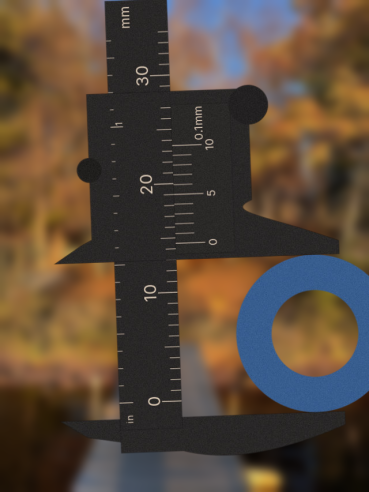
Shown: 14.5 mm
